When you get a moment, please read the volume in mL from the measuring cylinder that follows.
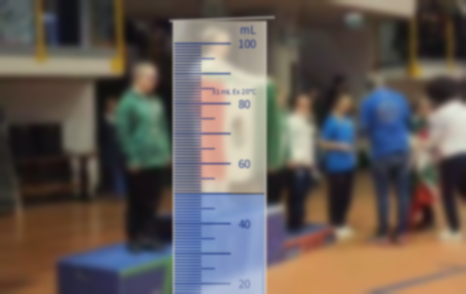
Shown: 50 mL
